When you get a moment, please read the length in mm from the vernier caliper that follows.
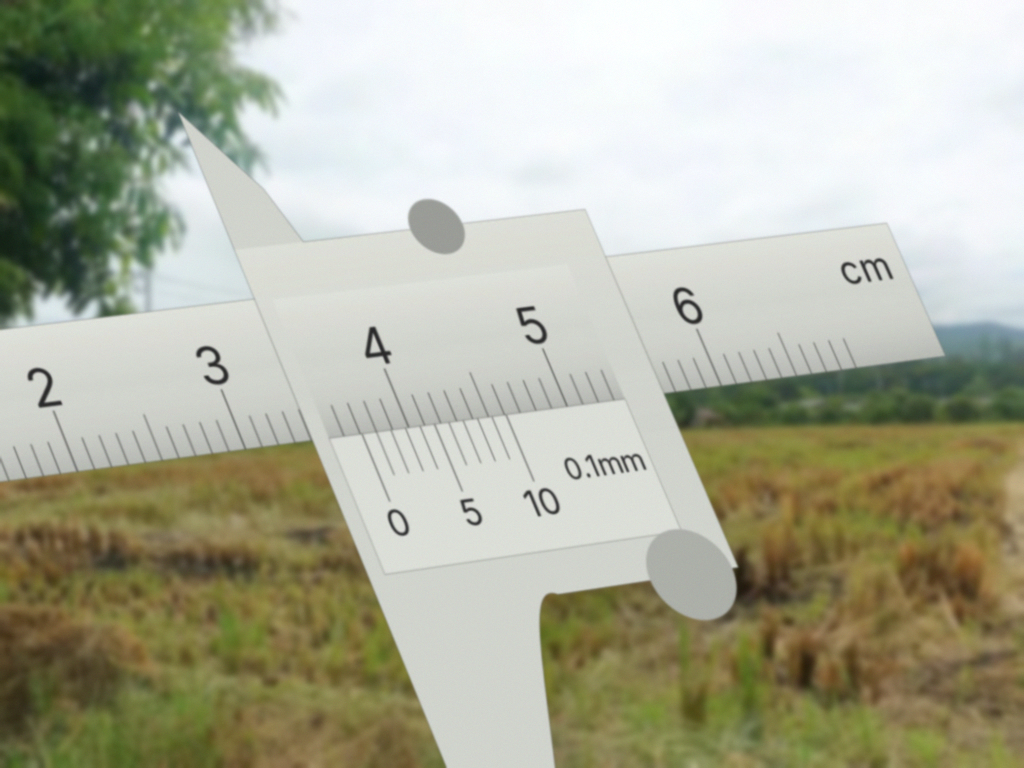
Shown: 37.1 mm
